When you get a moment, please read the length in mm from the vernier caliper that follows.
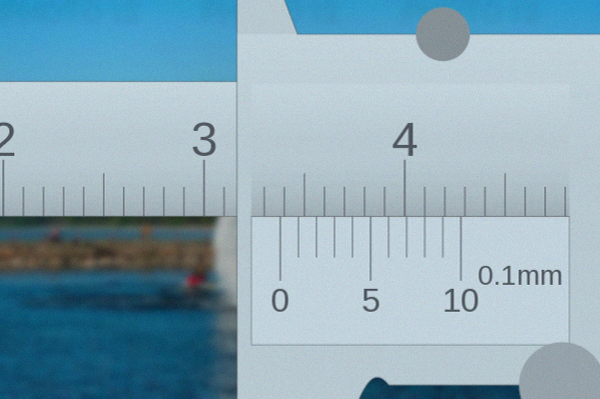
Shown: 33.8 mm
